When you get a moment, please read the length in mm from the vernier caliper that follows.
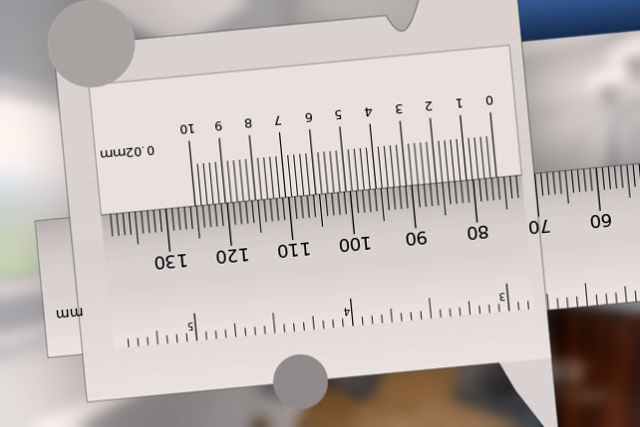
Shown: 76.2 mm
